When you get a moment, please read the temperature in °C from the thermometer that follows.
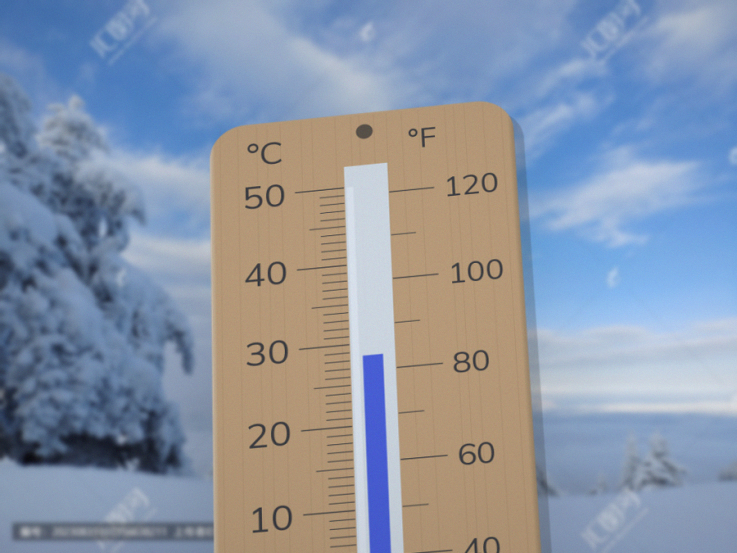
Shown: 28.5 °C
